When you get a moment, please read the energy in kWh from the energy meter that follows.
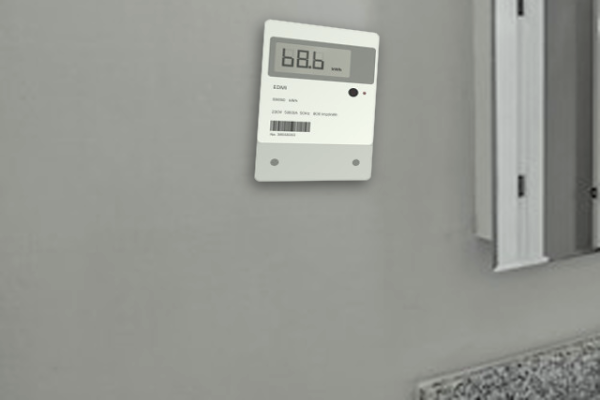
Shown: 68.6 kWh
